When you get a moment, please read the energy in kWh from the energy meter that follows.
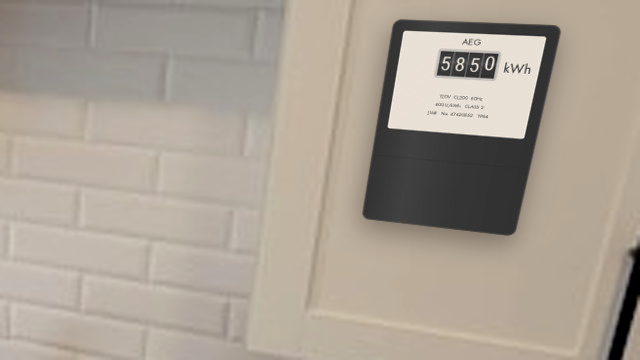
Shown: 5850 kWh
